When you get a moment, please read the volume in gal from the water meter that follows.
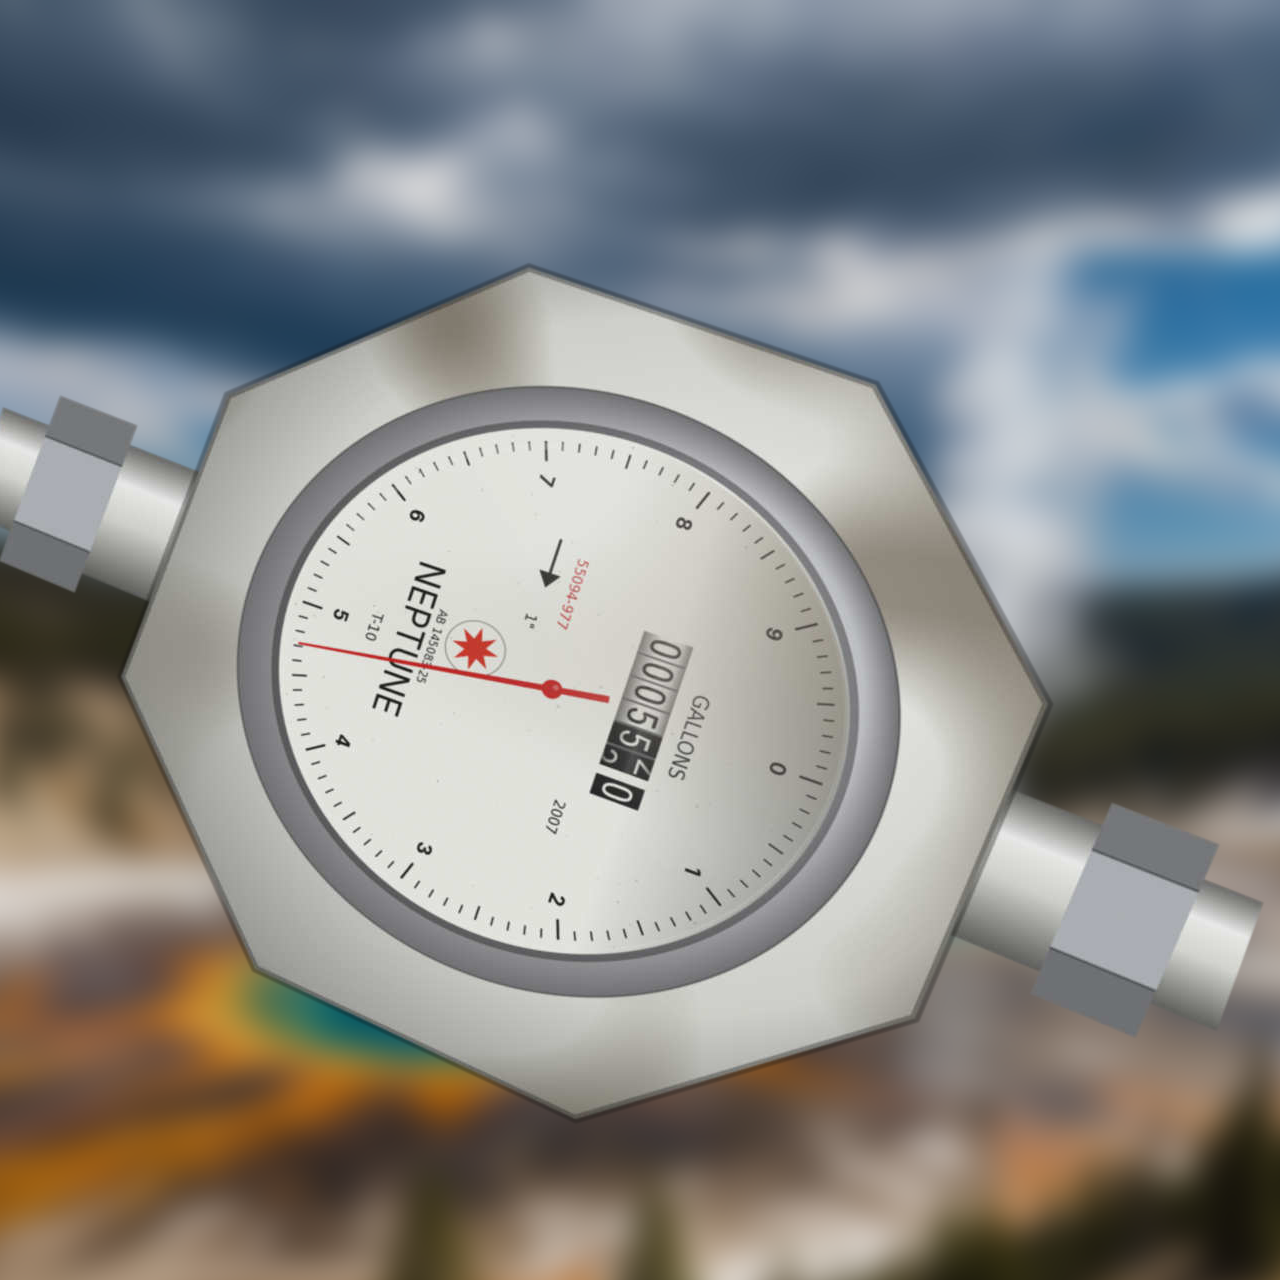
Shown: 5524.7 gal
